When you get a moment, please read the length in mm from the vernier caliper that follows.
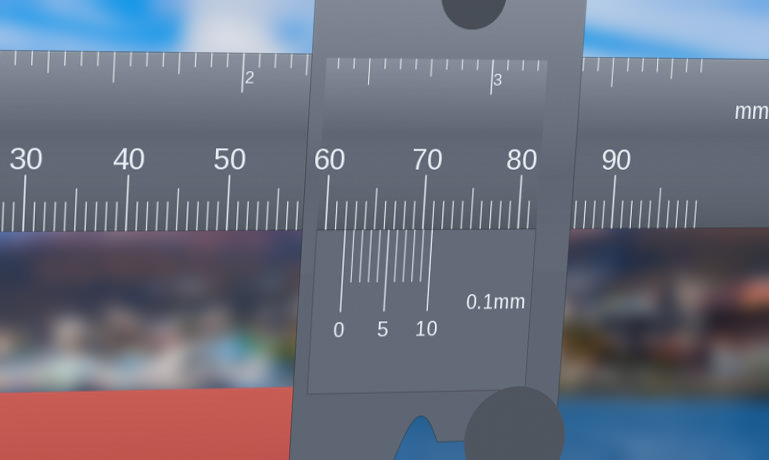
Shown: 62.0 mm
